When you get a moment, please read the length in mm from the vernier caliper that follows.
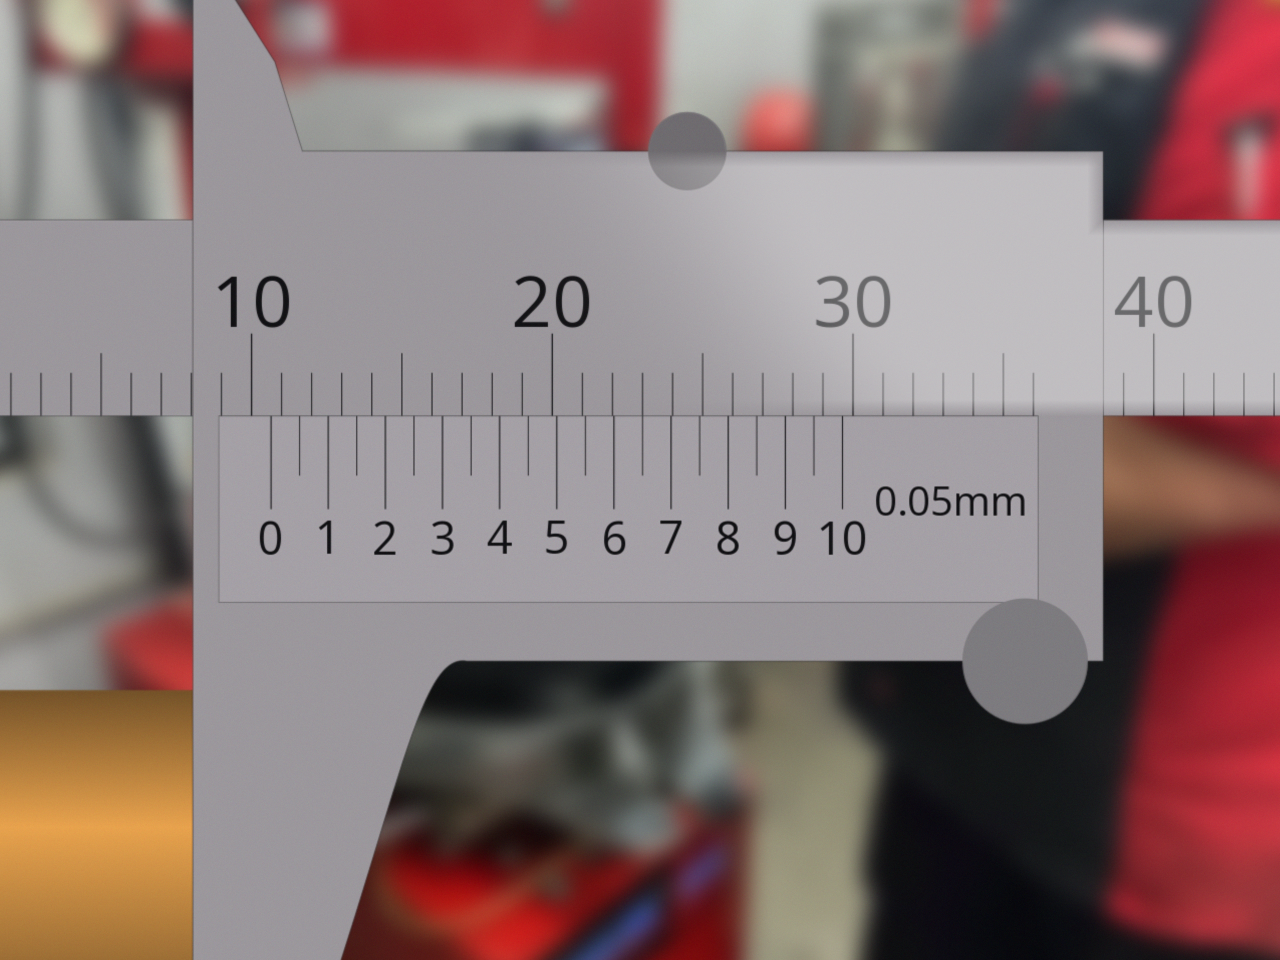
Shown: 10.65 mm
